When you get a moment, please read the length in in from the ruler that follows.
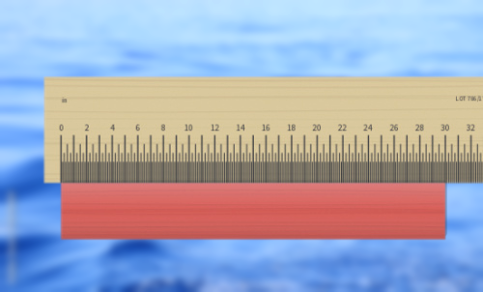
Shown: 30 in
